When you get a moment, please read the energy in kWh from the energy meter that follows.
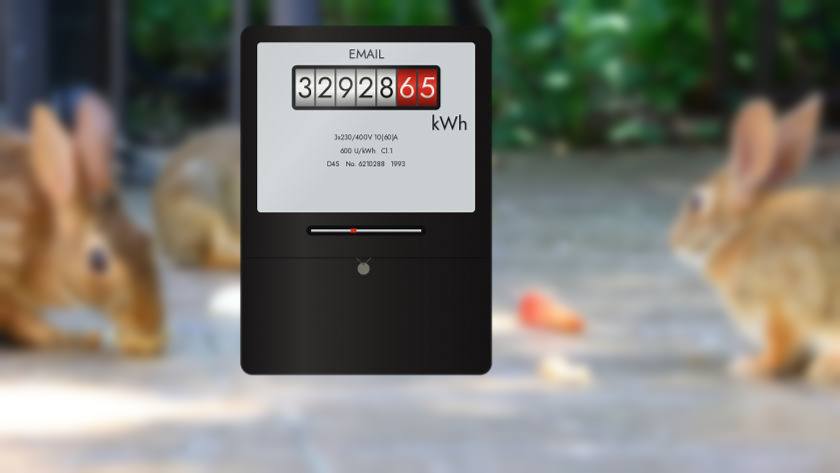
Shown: 32928.65 kWh
